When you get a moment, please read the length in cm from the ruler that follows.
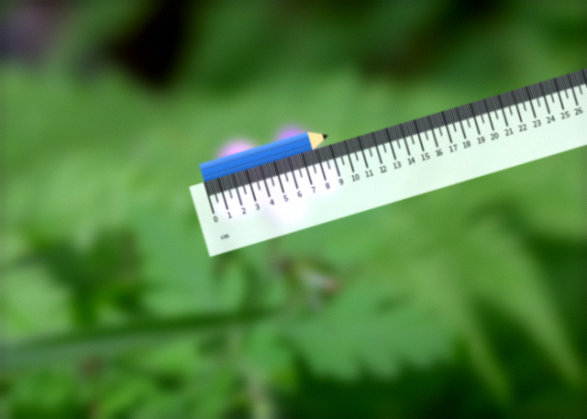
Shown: 9 cm
